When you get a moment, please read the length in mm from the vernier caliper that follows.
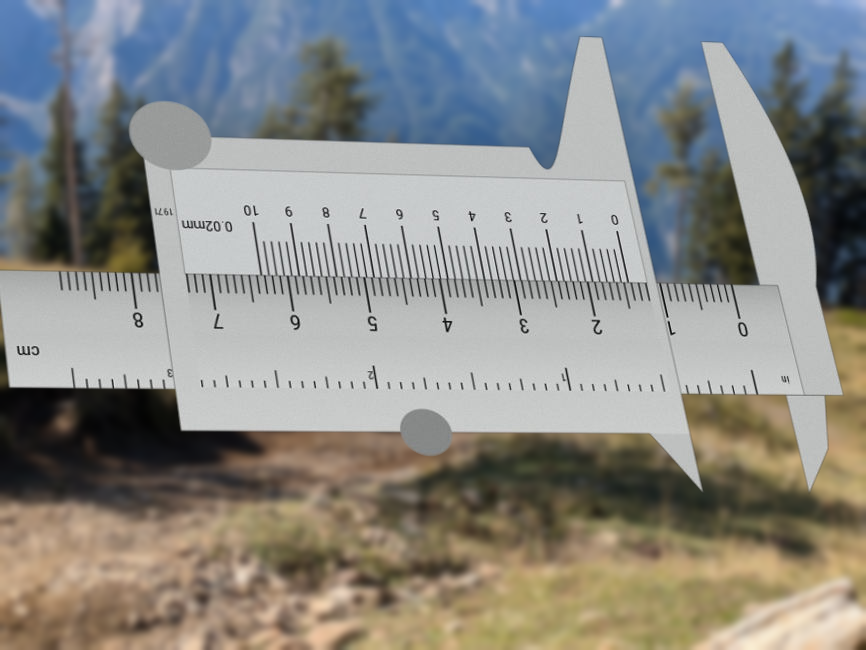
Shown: 14.4 mm
